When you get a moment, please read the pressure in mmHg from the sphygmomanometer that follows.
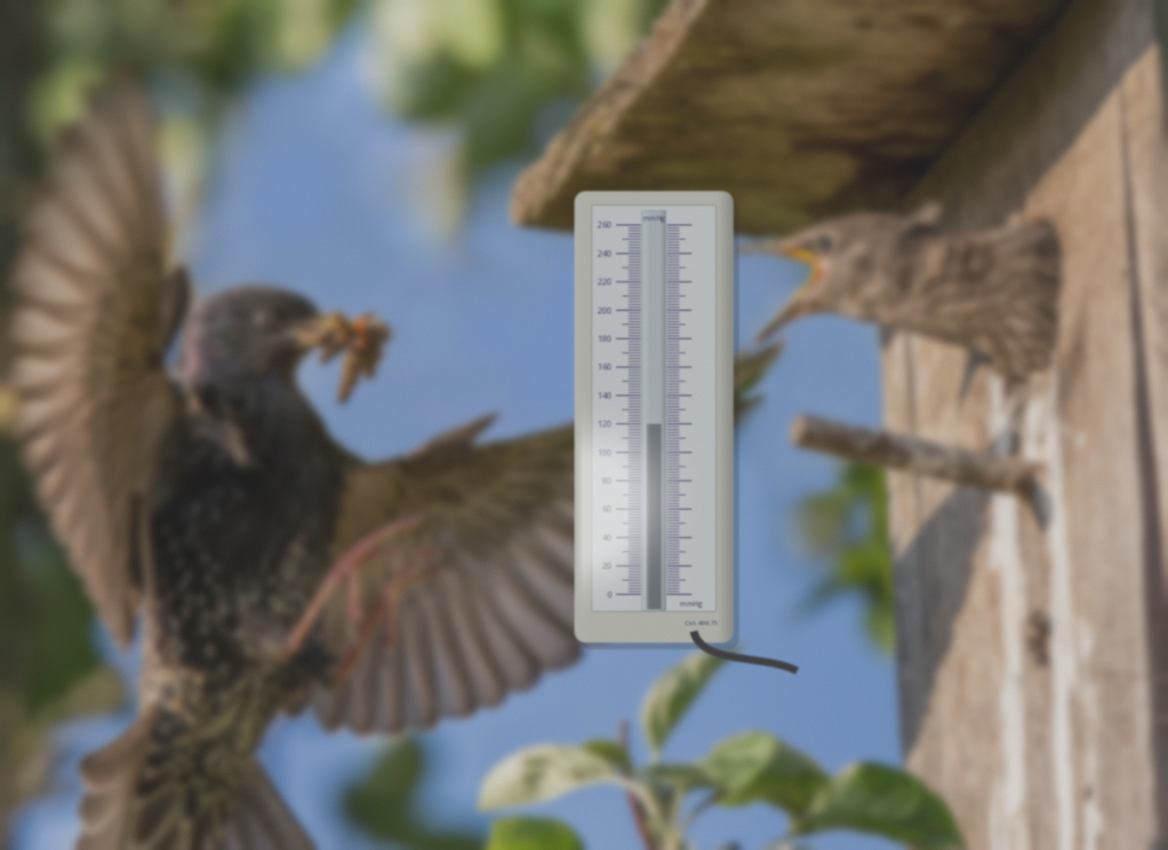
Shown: 120 mmHg
